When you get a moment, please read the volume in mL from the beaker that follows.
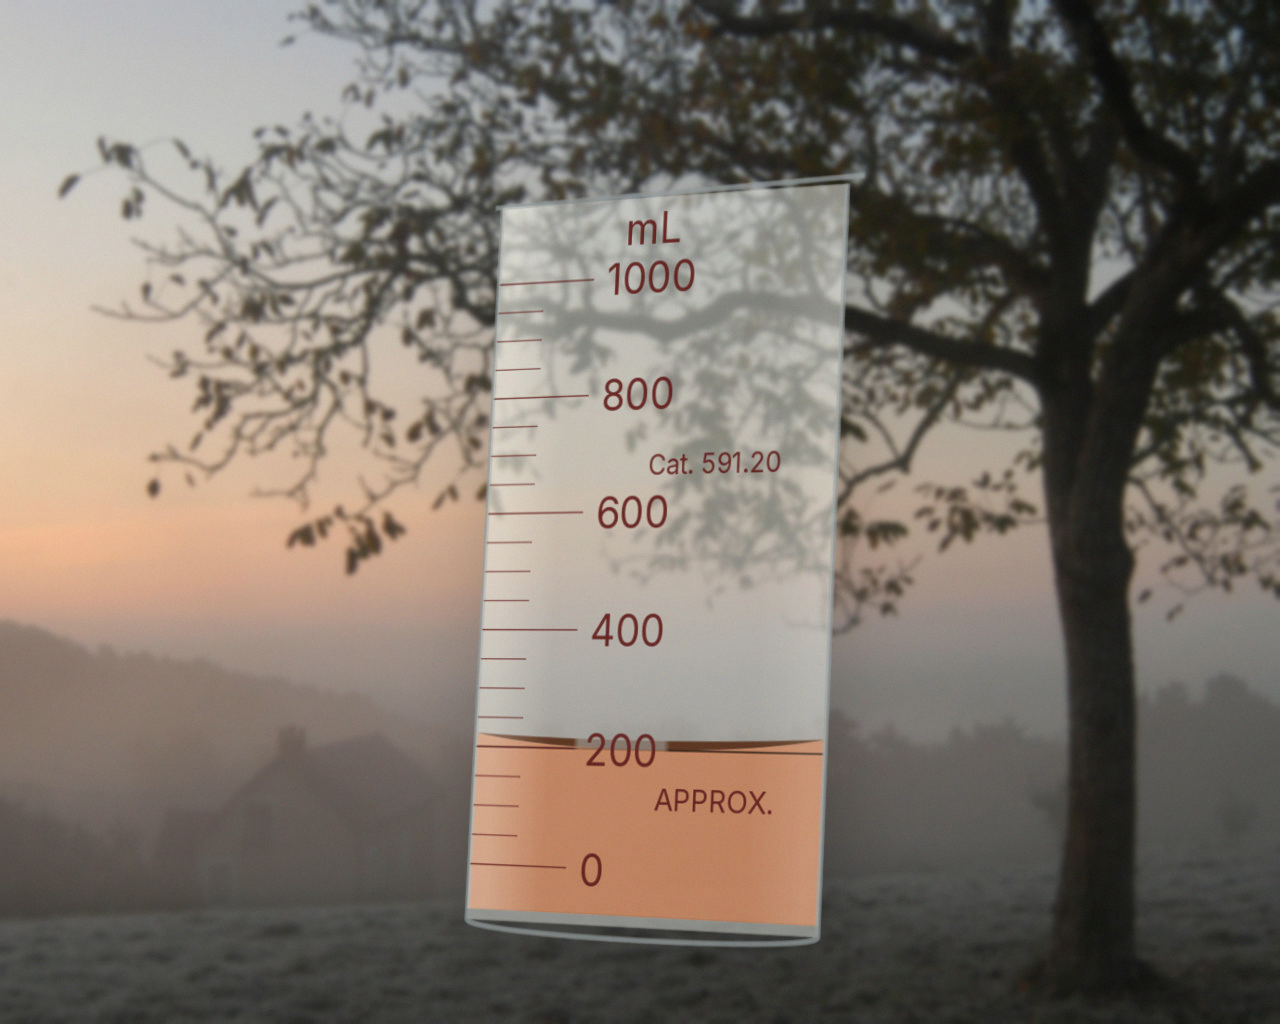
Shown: 200 mL
